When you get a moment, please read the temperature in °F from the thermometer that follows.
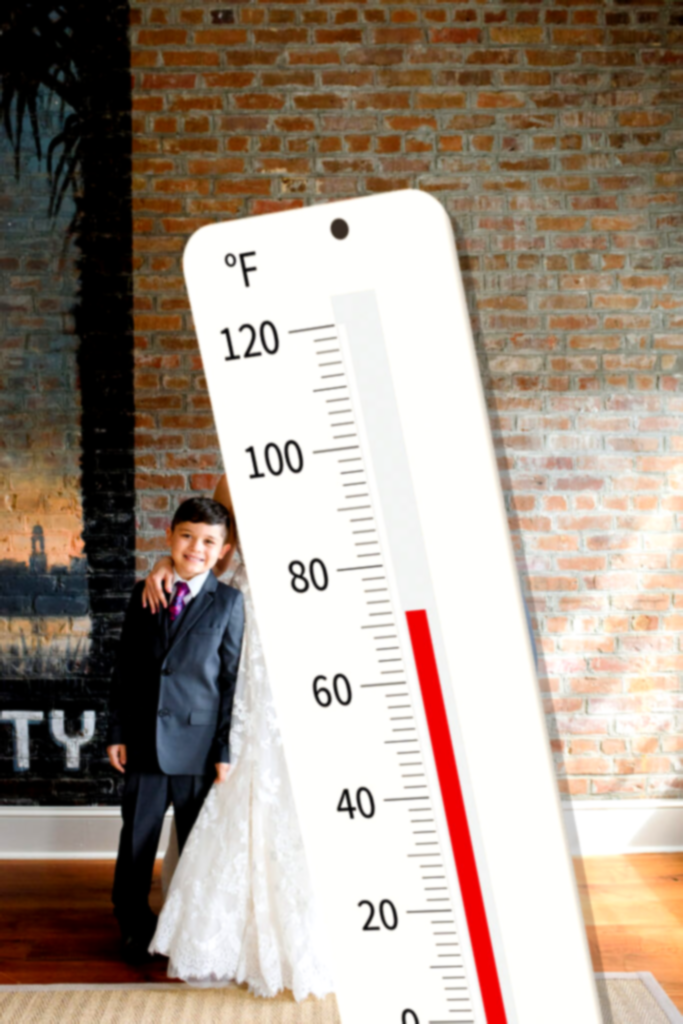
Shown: 72 °F
